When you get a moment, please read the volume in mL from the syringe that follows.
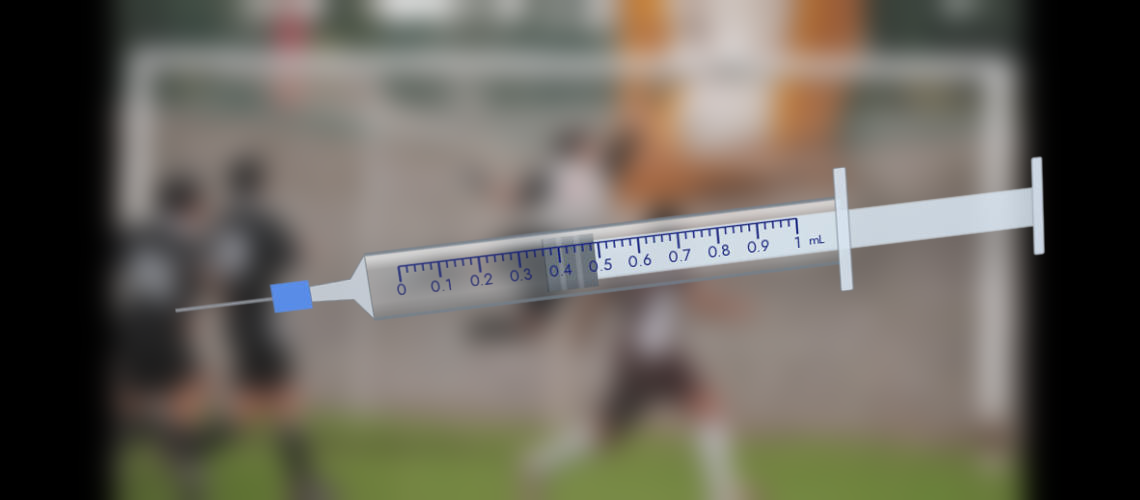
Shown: 0.36 mL
